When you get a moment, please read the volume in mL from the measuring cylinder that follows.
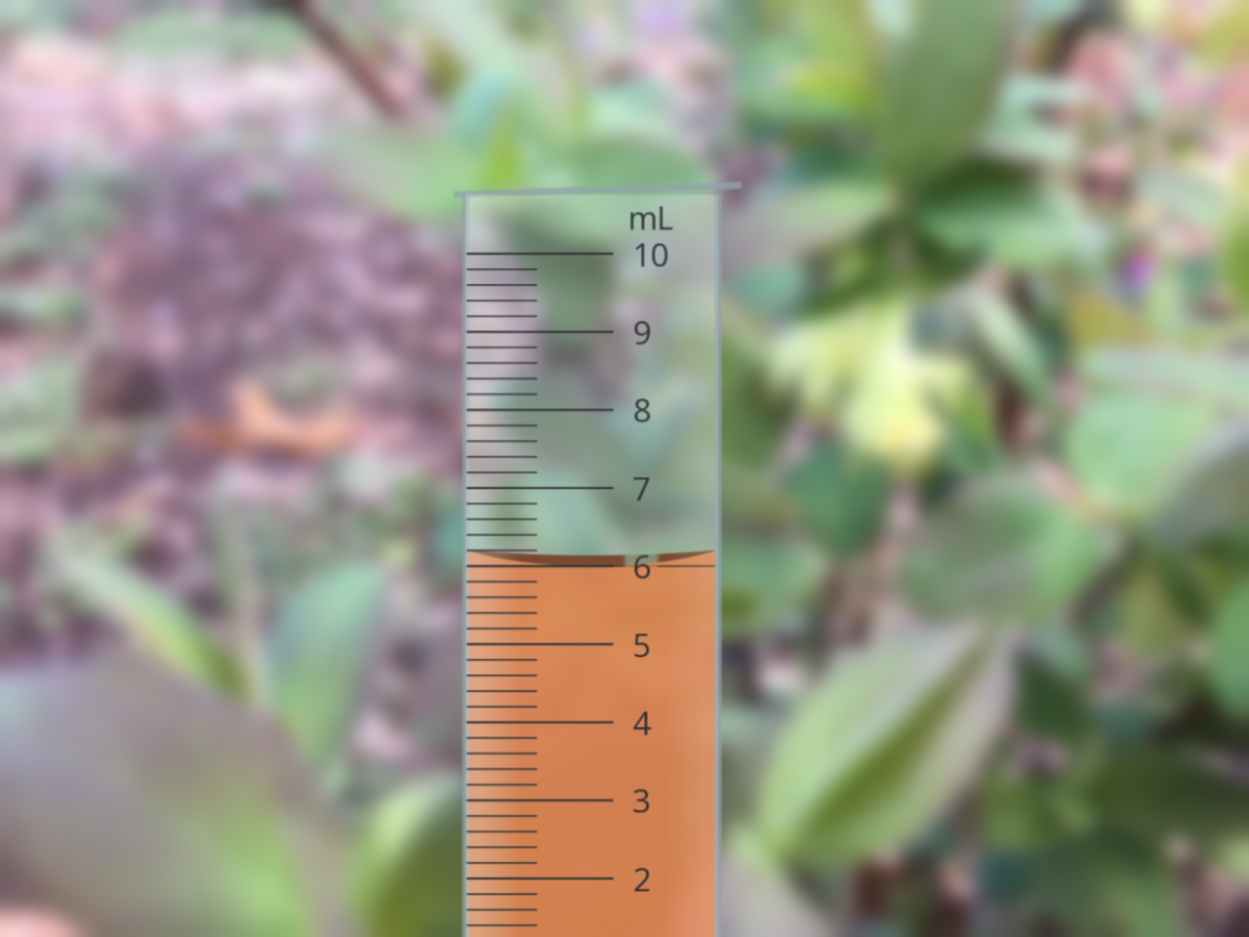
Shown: 6 mL
